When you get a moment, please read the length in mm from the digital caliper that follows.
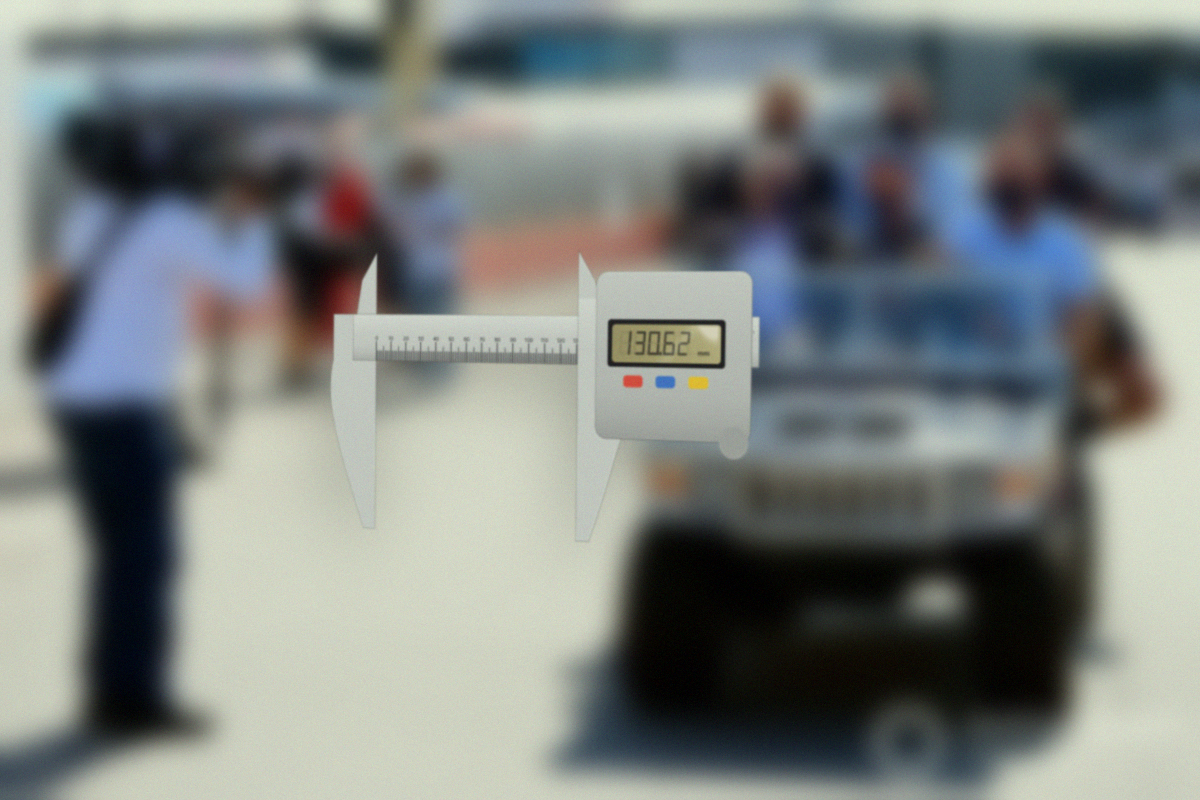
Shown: 130.62 mm
